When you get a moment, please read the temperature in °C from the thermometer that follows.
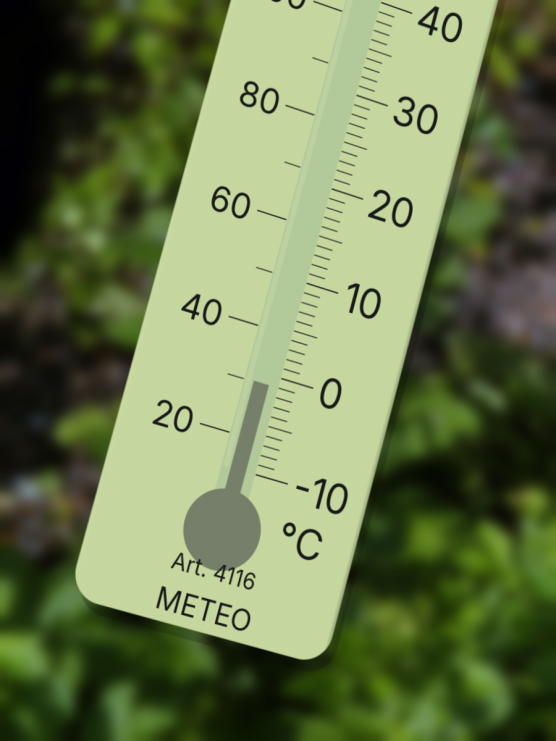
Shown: -1 °C
